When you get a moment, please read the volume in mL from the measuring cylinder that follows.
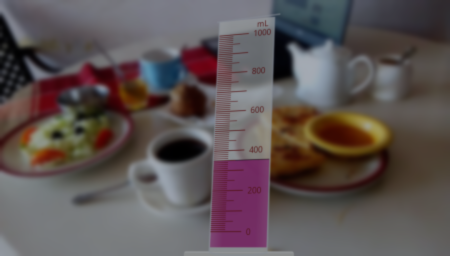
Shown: 350 mL
